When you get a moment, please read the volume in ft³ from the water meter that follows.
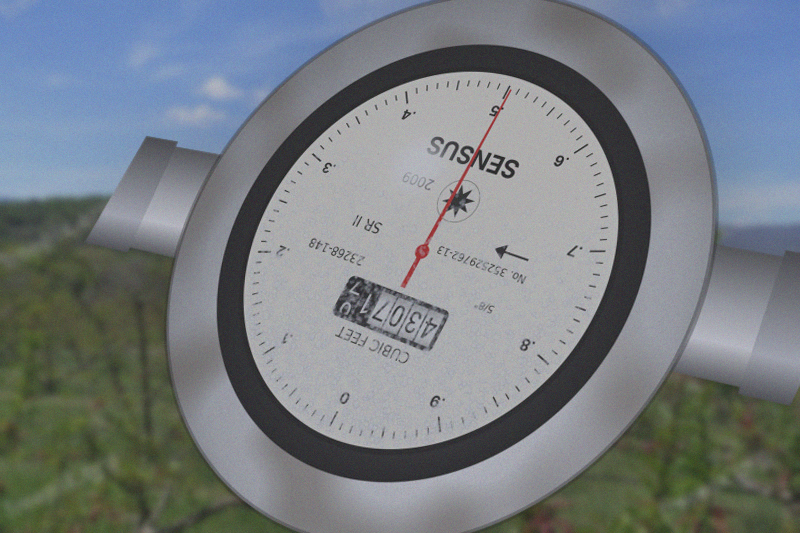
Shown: 430716.50 ft³
